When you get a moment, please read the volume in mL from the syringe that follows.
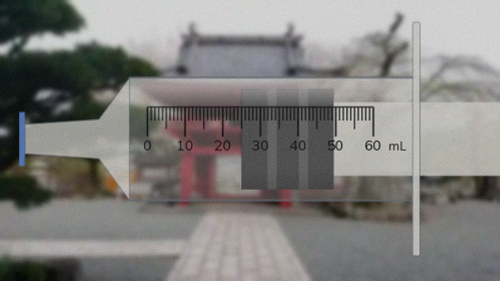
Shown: 25 mL
